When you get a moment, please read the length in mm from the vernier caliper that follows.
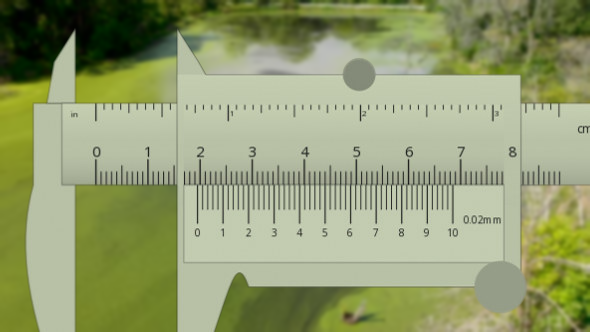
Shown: 19.5 mm
